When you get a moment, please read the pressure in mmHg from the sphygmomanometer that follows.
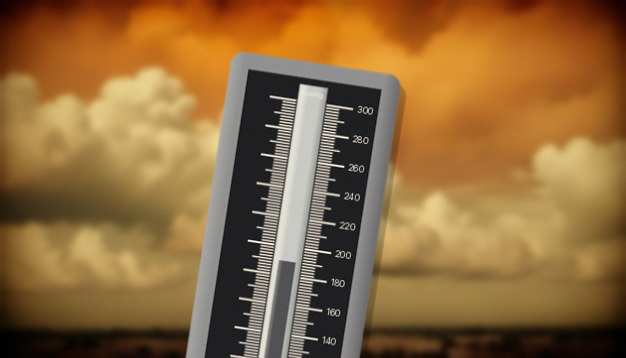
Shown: 190 mmHg
